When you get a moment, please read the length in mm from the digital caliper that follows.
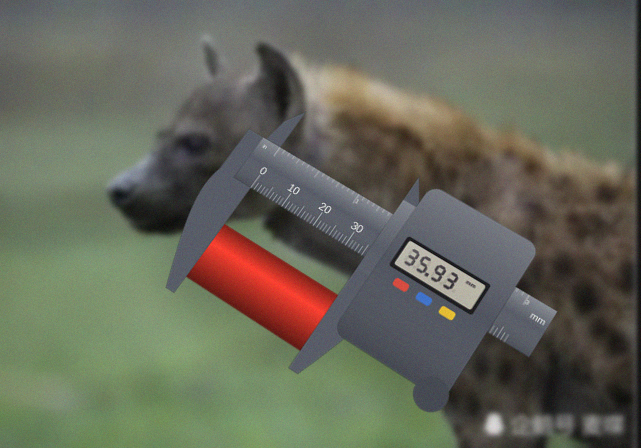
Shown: 35.93 mm
